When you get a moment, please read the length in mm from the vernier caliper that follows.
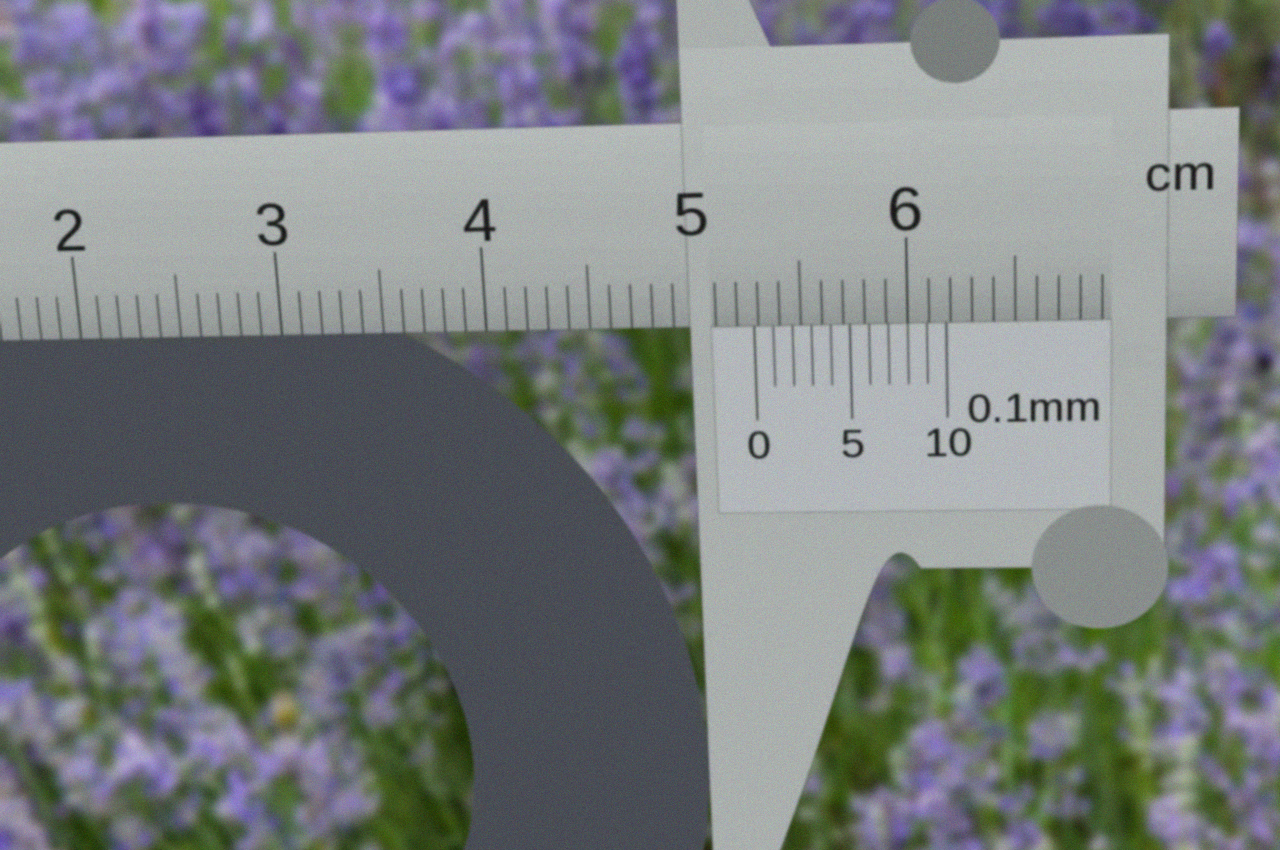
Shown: 52.8 mm
